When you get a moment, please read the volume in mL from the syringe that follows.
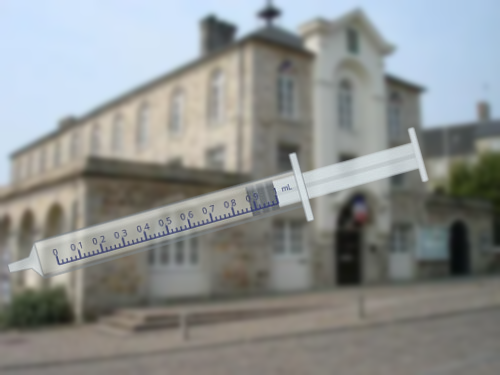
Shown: 0.88 mL
